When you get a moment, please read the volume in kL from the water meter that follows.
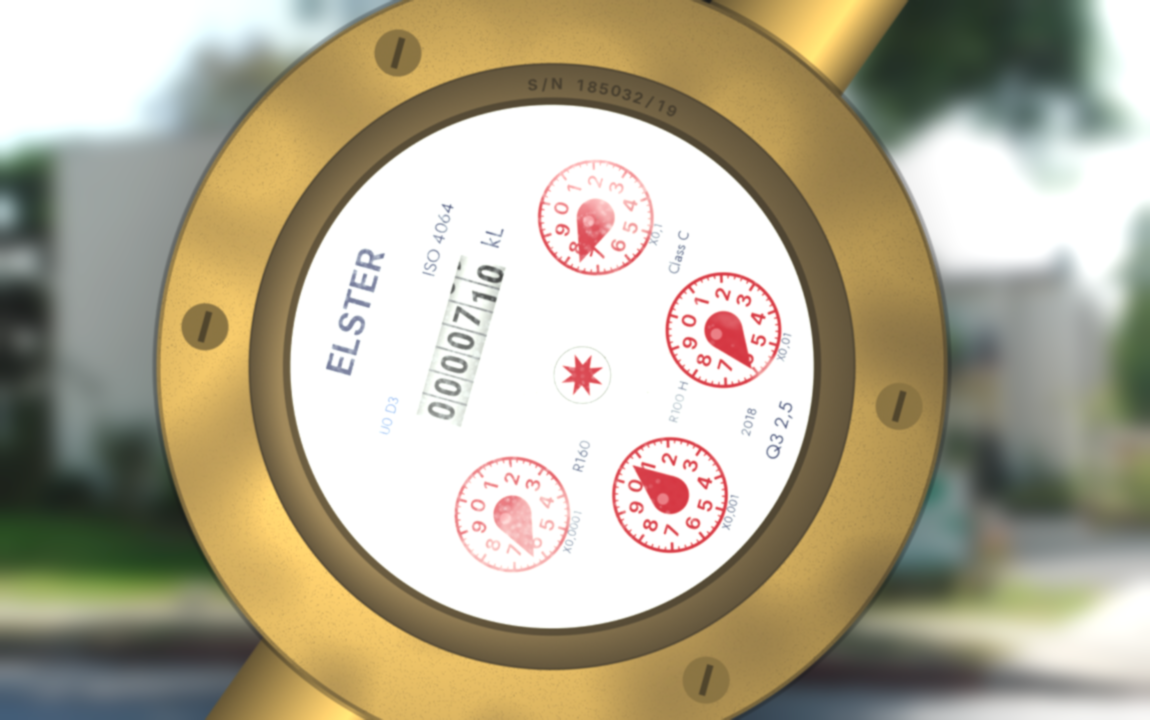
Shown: 709.7606 kL
